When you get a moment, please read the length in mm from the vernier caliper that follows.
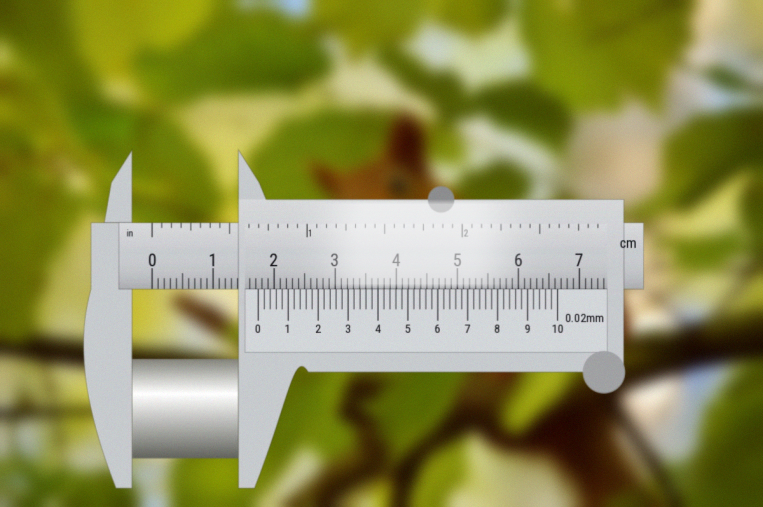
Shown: 17.4 mm
